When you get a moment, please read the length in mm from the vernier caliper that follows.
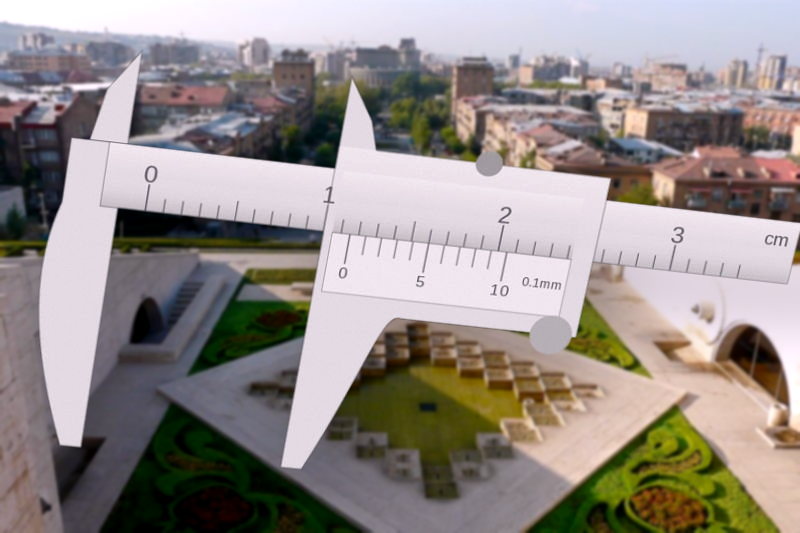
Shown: 11.5 mm
